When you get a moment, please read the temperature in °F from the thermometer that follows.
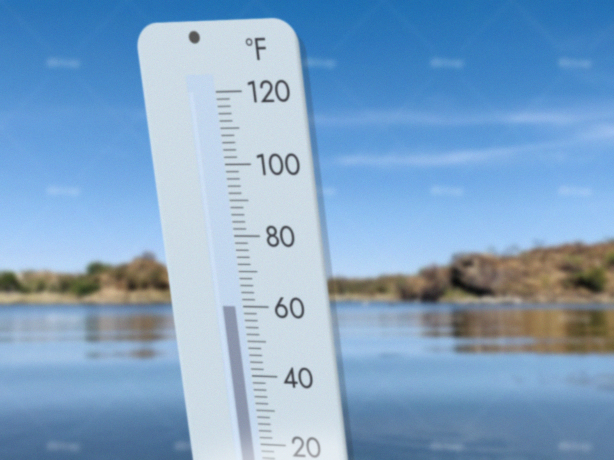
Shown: 60 °F
